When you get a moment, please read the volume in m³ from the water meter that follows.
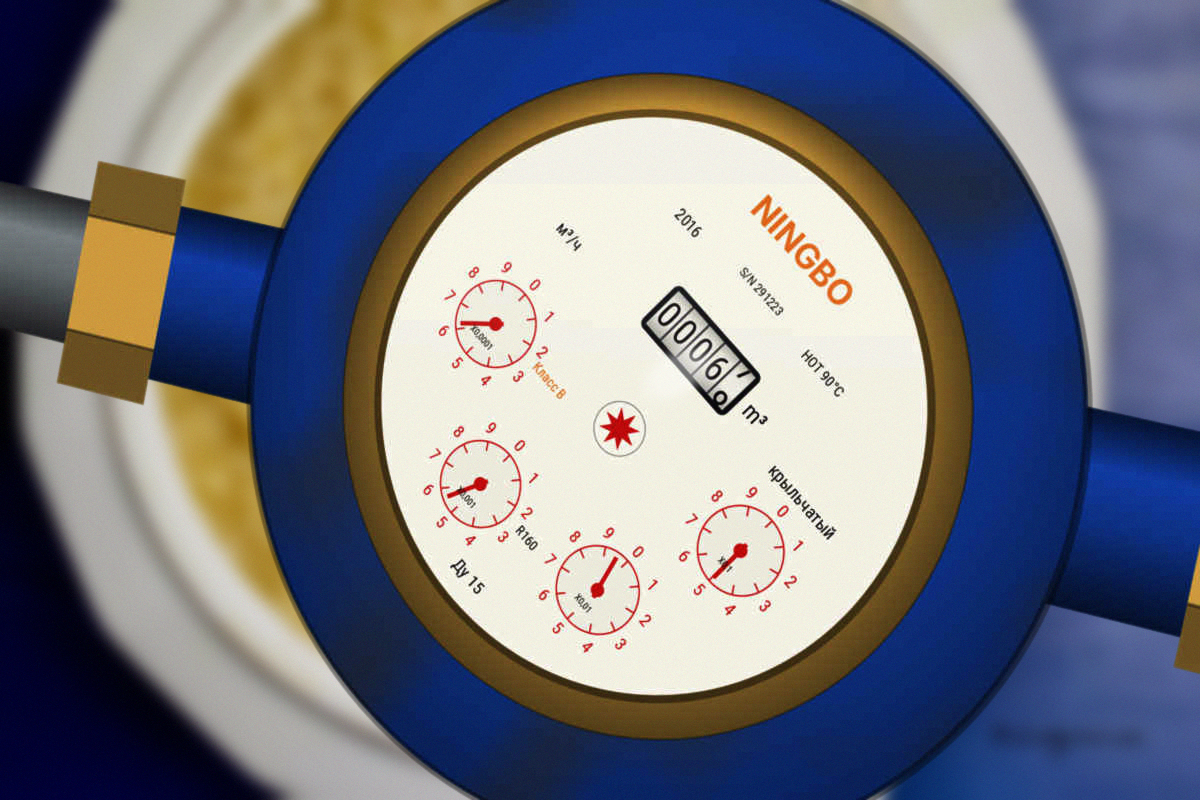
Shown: 67.4956 m³
